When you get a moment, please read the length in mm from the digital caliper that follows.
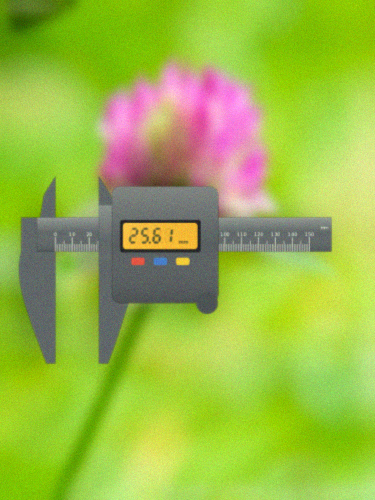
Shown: 25.61 mm
